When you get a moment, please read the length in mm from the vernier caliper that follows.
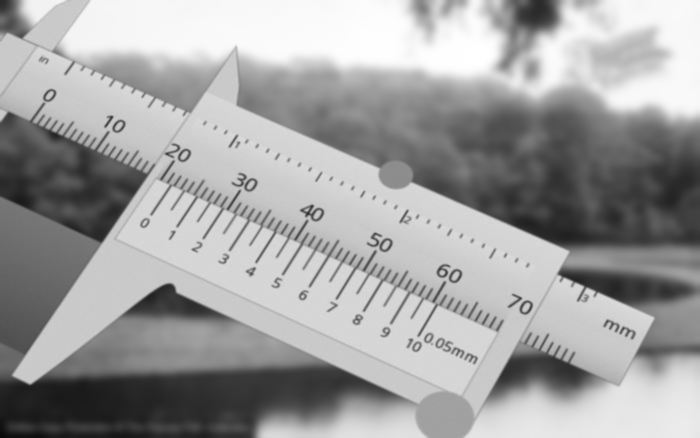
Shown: 21.6 mm
